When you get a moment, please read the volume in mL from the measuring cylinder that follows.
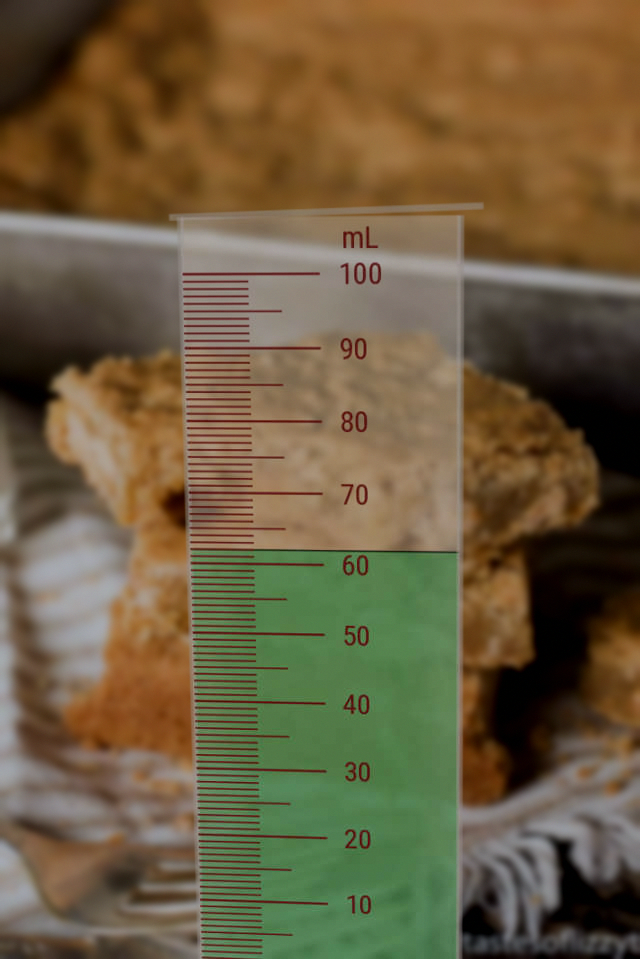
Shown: 62 mL
